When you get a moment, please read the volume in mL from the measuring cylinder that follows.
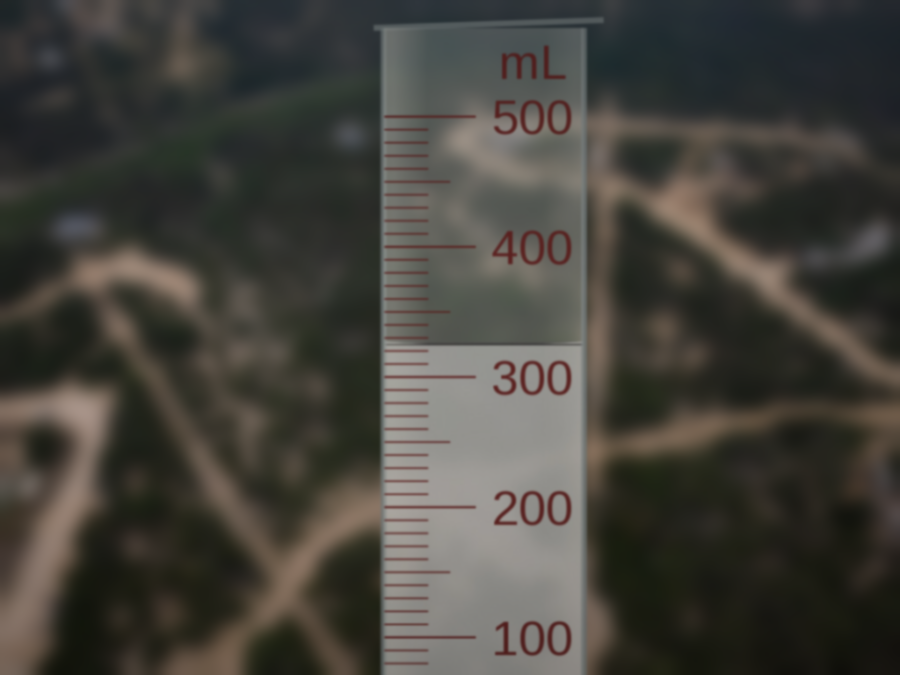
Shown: 325 mL
